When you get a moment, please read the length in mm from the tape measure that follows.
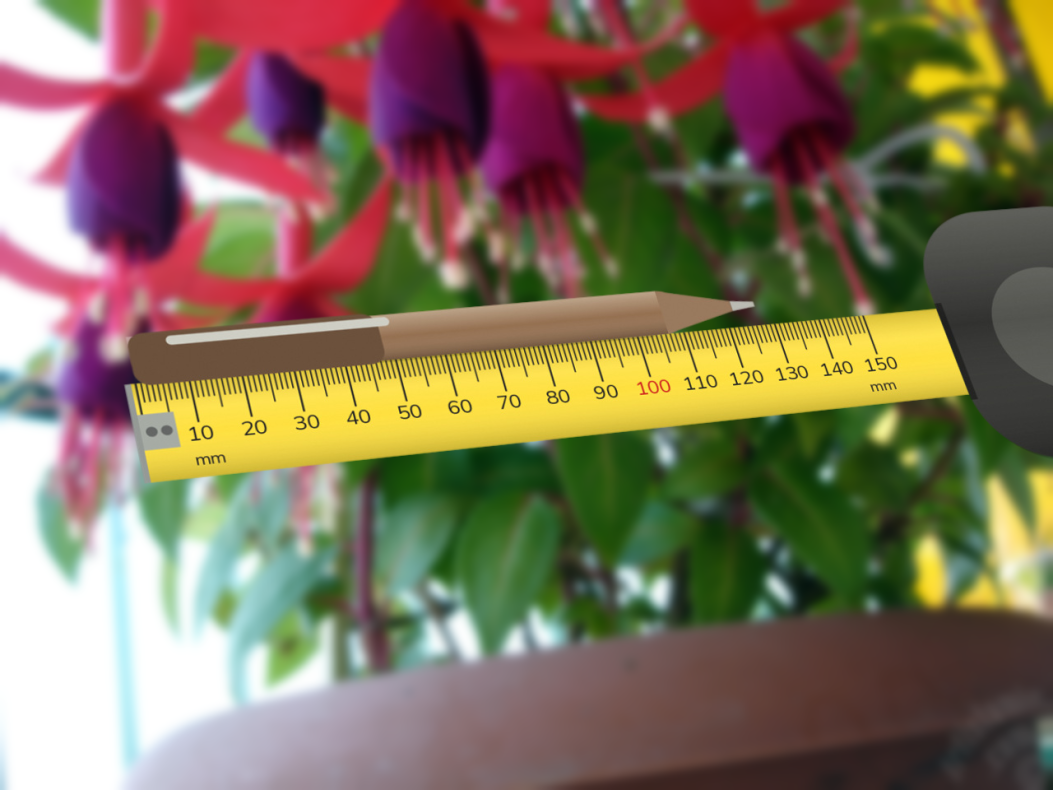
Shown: 127 mm
